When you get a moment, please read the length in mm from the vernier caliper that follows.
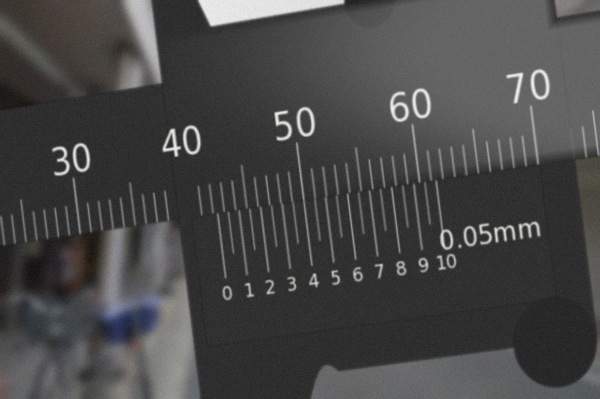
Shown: 42.4 mm
